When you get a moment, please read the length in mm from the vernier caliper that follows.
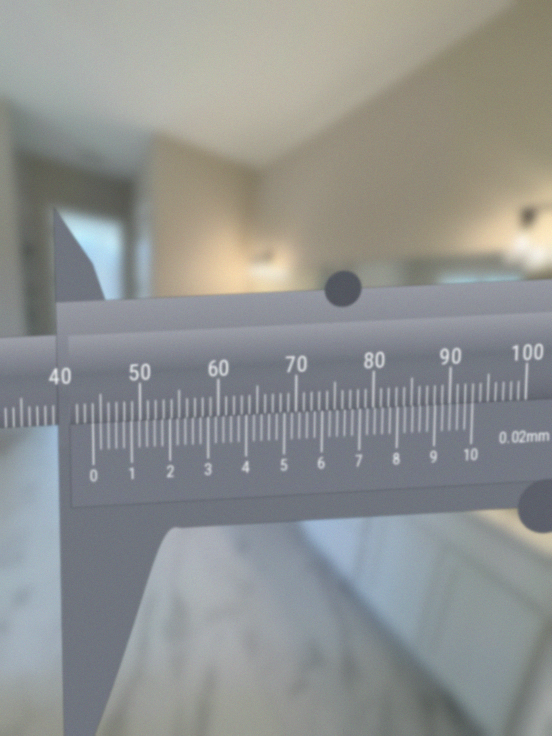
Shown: 44.0 mm
